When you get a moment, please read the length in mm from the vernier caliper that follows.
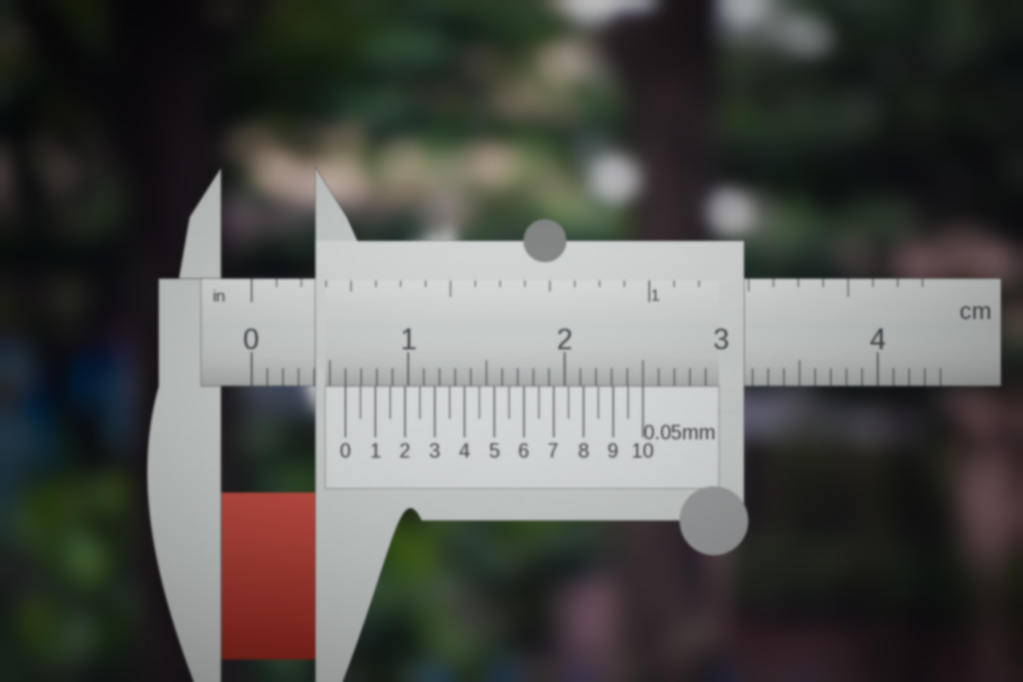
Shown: 6.0 mm
